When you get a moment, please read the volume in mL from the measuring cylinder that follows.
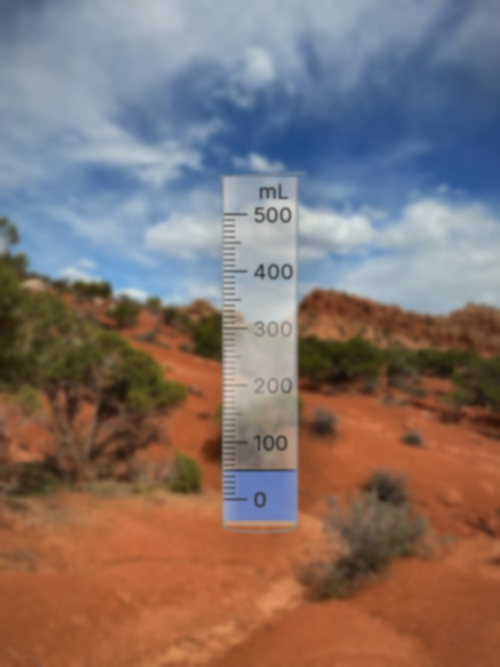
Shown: 50 mL
